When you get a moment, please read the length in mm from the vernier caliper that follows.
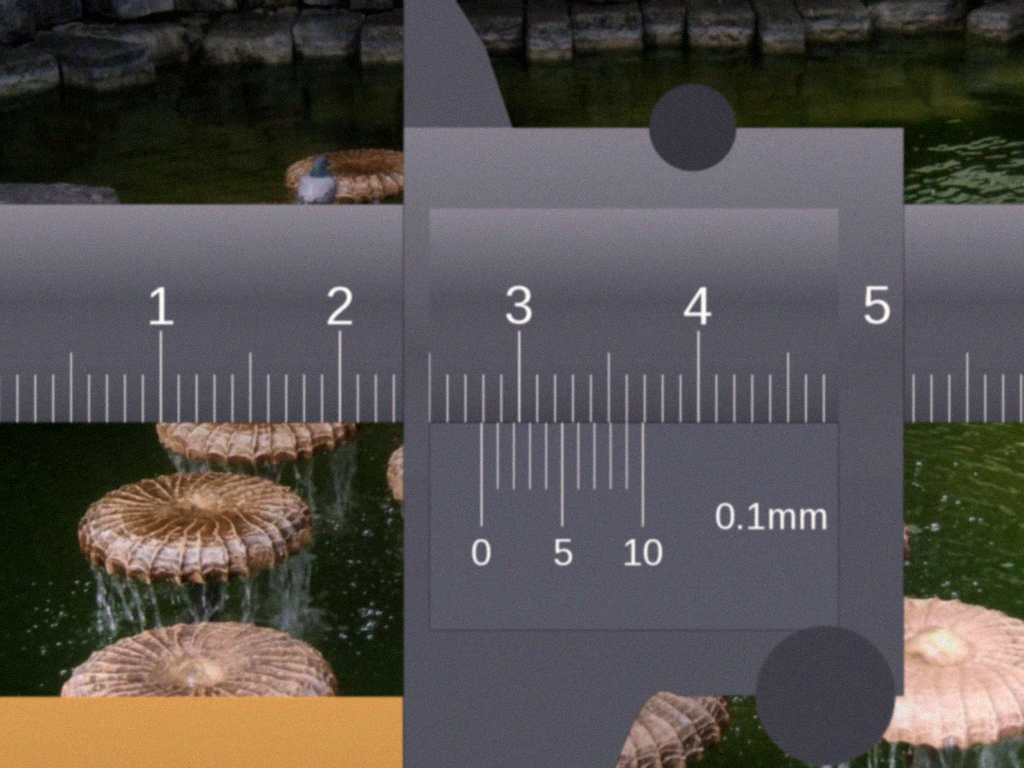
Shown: 27.9 mm
